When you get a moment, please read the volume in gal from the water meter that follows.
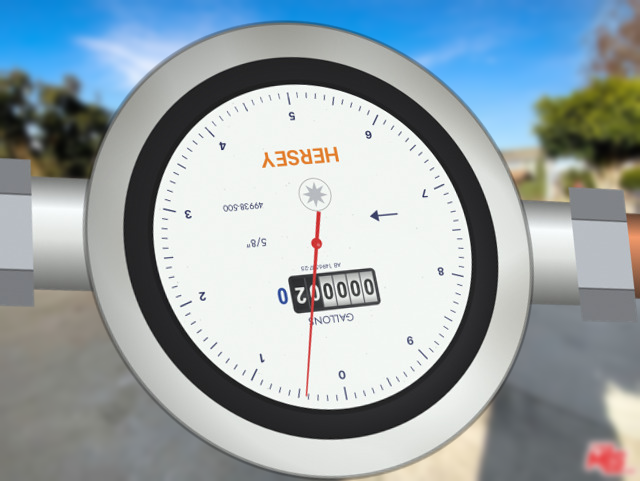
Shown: 20.4 gal
